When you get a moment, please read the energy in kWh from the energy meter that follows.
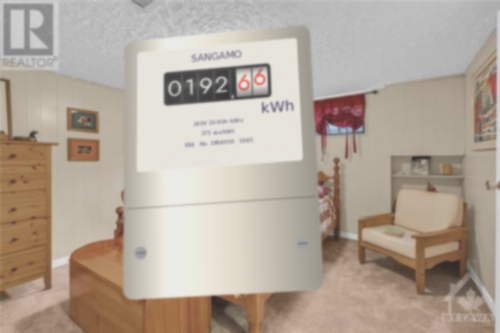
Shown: 192.66 kWh
